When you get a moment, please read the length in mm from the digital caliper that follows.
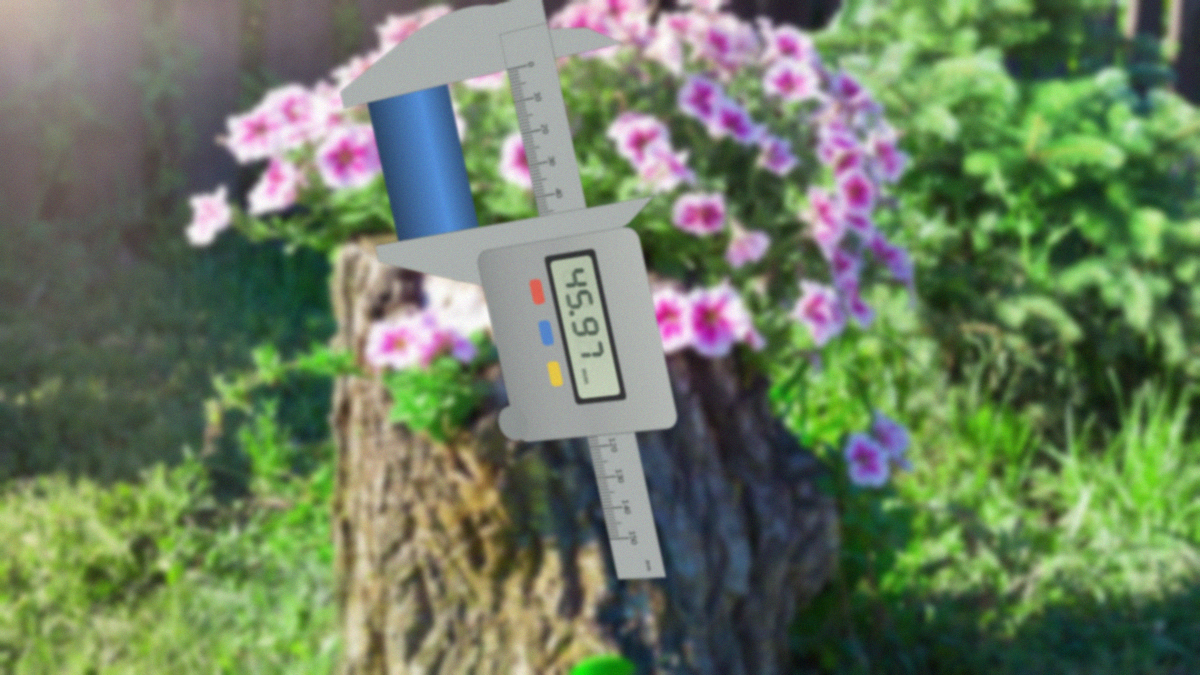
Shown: 45.97 mm
